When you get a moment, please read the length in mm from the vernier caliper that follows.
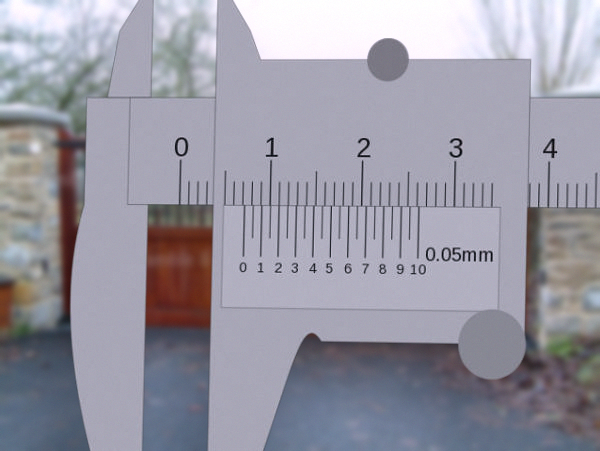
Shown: 7.2 mm
